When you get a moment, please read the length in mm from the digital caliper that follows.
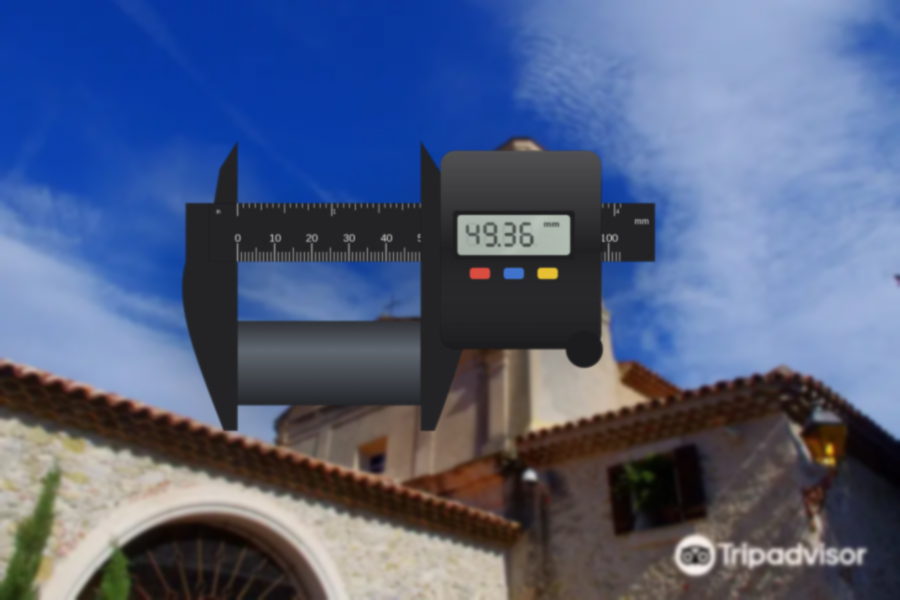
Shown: 49.36 mm
